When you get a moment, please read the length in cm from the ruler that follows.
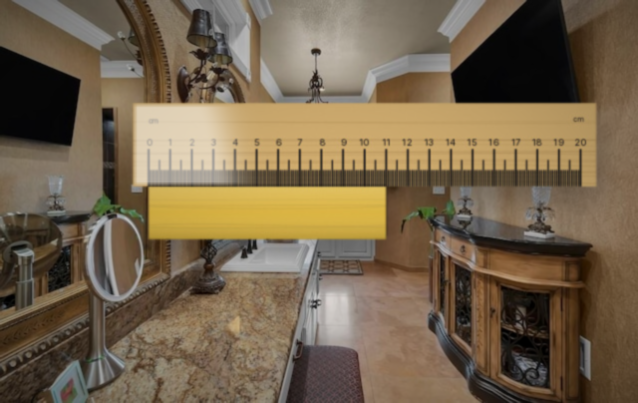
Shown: 11 cm
